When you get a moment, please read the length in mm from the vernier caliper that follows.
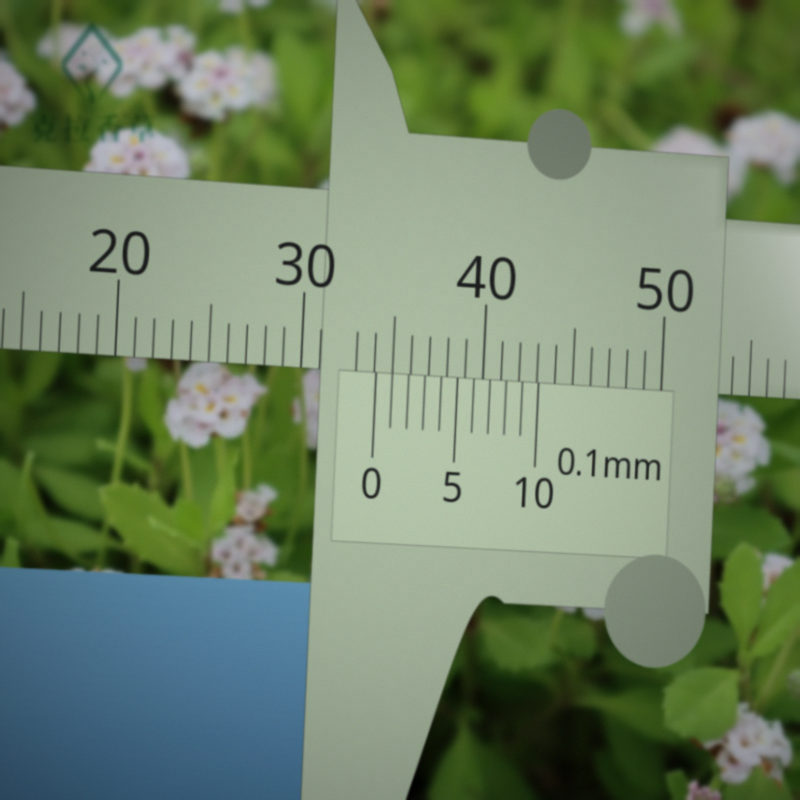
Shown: 34.1 mm
